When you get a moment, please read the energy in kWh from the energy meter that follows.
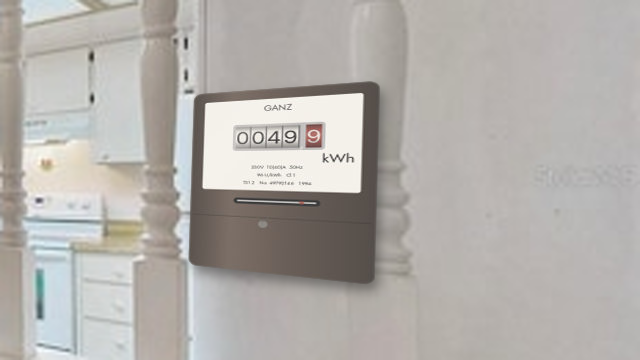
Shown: 49.9 kWh
